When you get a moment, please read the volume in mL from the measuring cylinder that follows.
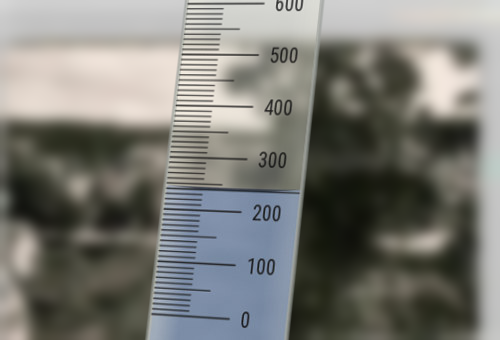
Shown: 240 mL
